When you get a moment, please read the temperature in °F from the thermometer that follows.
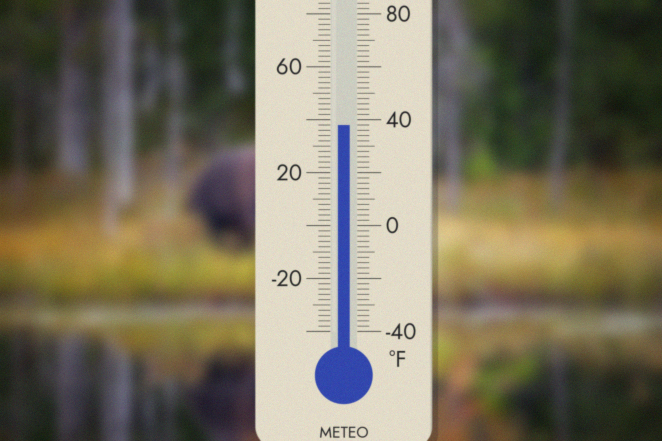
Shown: 38 °F
